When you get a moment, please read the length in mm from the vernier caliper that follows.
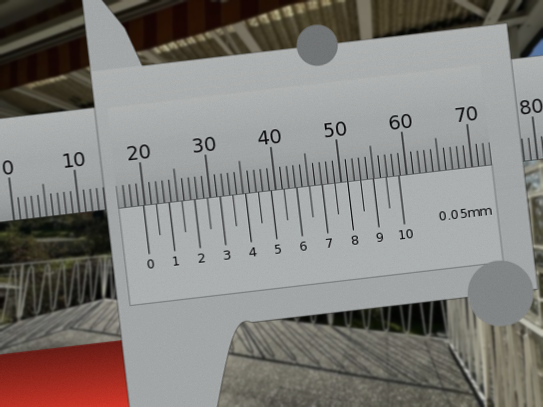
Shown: 19.8 mm
